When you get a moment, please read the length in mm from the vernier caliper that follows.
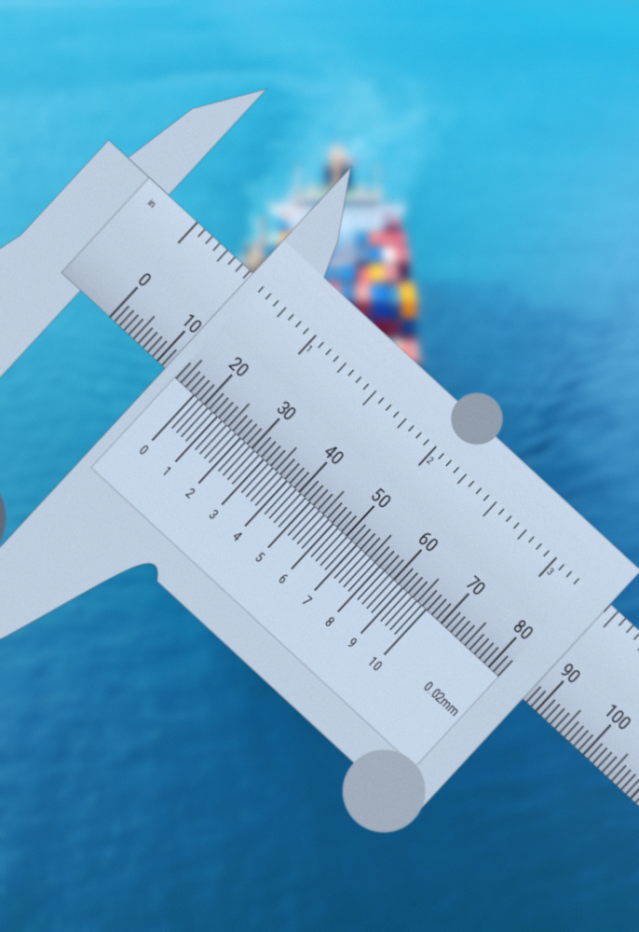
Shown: 17.8 mm
